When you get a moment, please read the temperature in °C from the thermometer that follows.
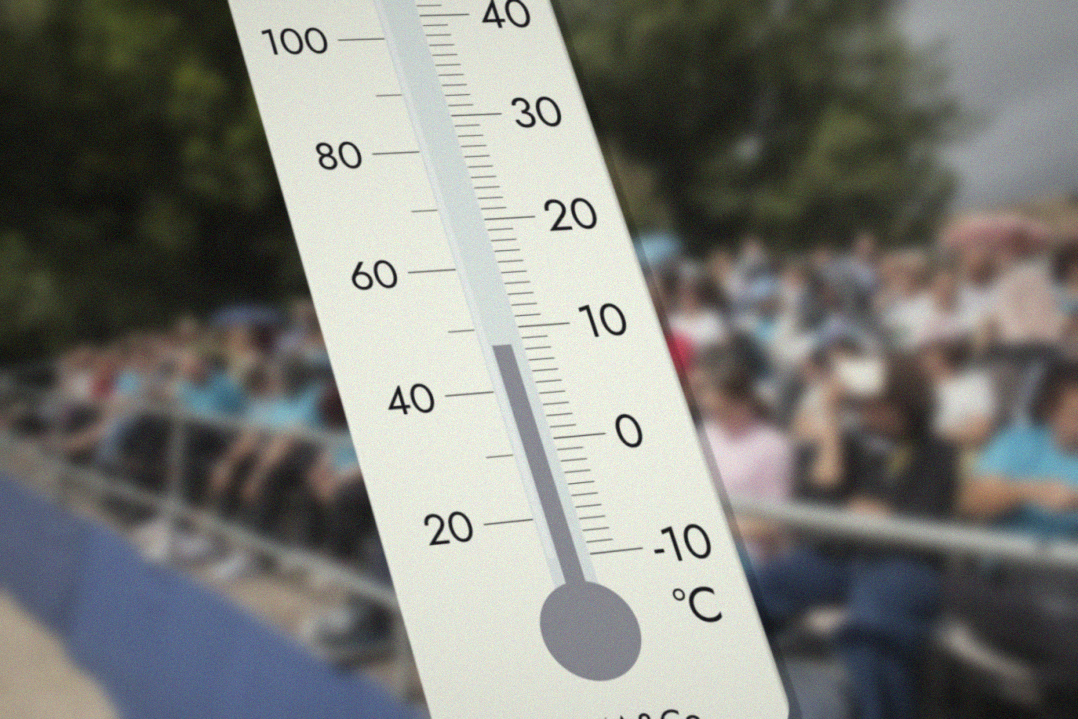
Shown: 8.5 °C
